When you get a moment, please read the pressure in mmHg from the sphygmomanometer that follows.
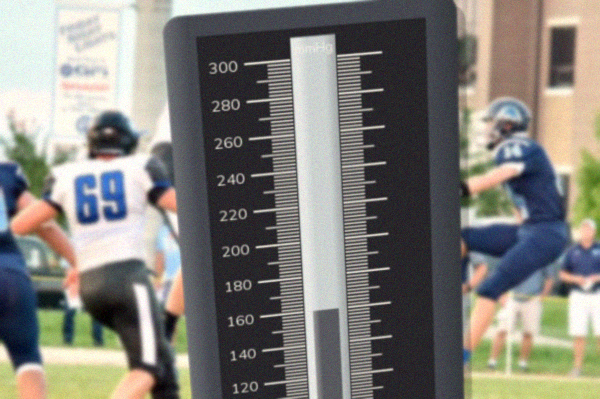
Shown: 160 mmHg
